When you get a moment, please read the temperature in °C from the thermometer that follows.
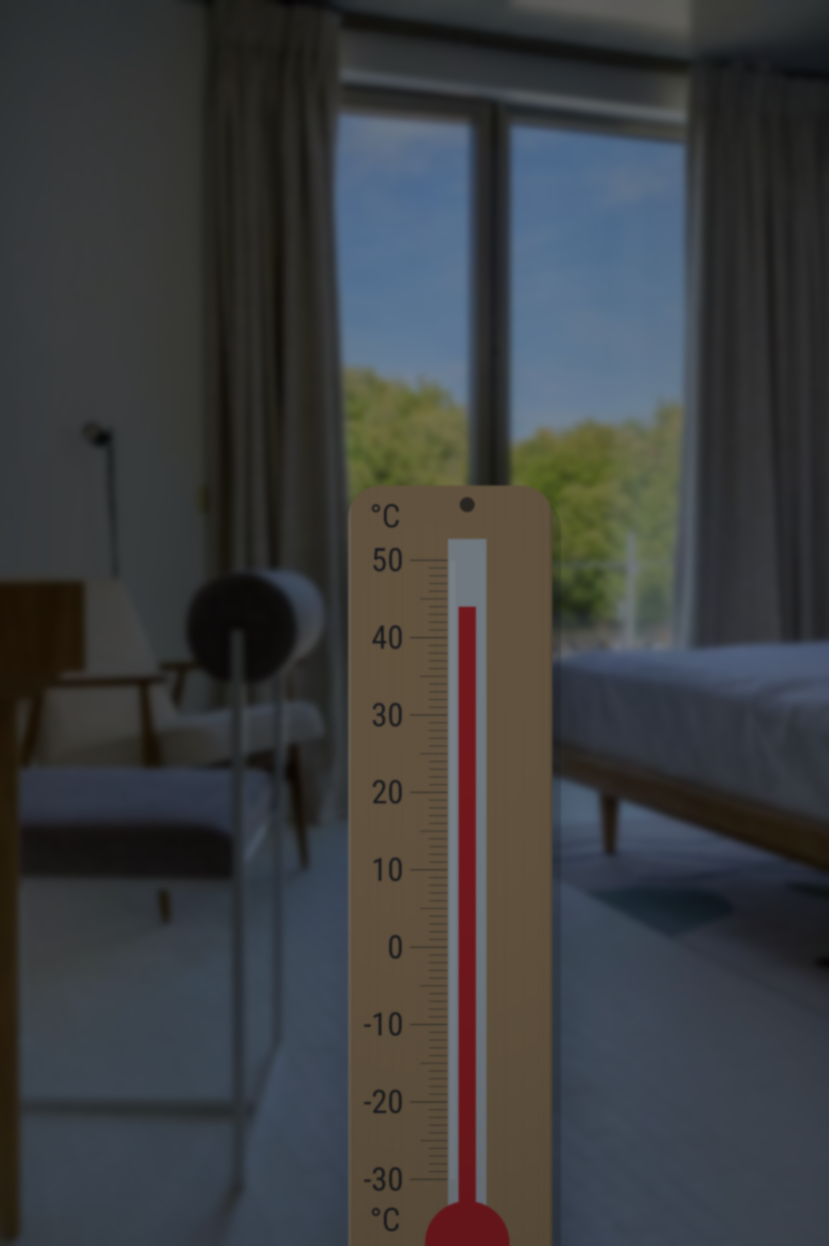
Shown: 44 °C
